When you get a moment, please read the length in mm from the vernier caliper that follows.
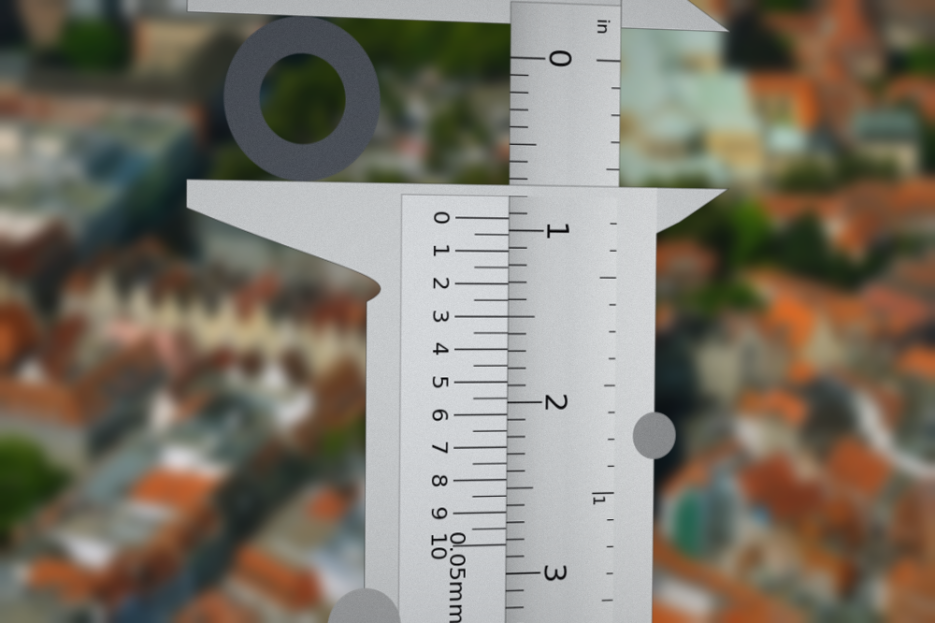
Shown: 9.3 mm
